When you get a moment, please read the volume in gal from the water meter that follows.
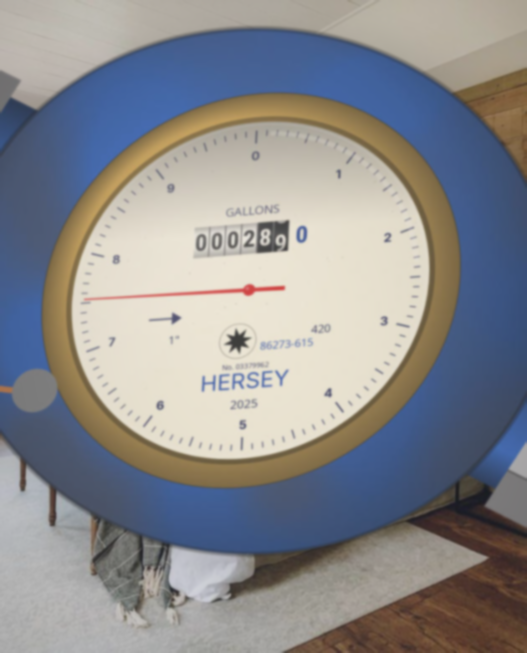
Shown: 2887.5 gal
